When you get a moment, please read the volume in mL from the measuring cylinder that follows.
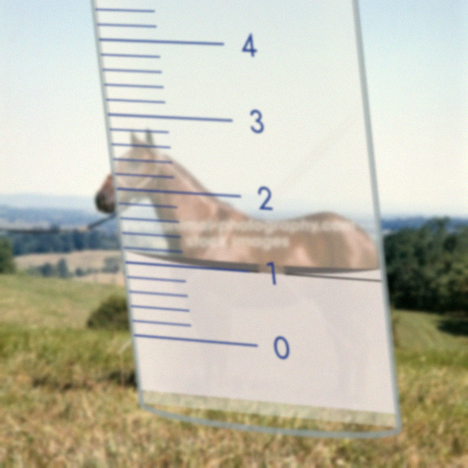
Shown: 1 mL
